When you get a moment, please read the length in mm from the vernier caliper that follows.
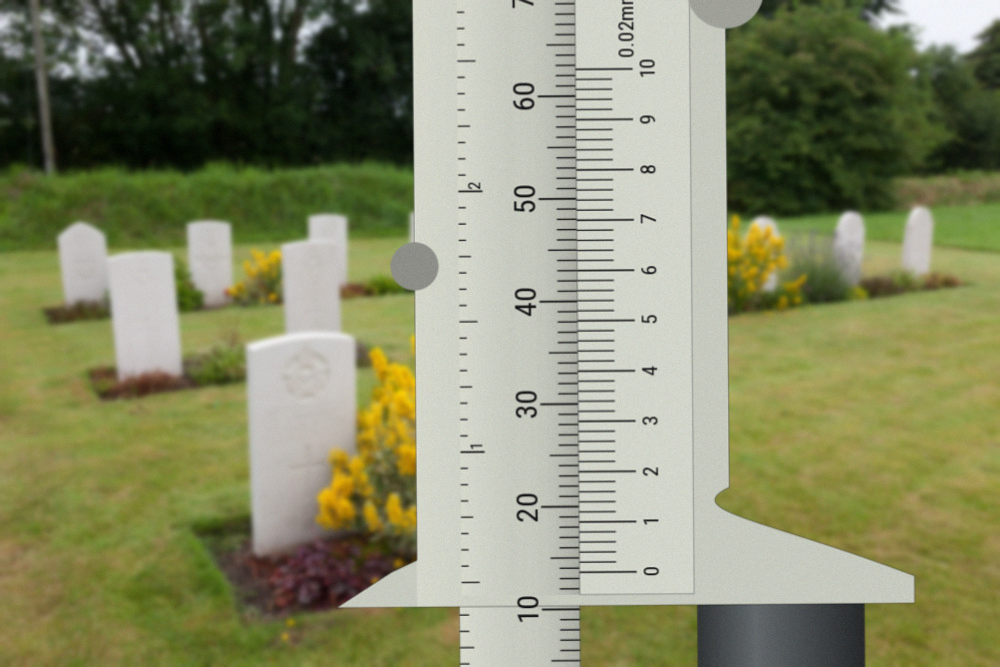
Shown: 13.6 mm
